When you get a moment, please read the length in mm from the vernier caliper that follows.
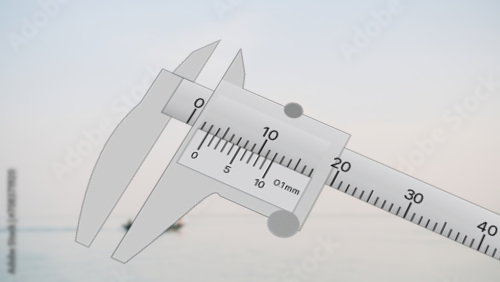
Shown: 3.0 mm
